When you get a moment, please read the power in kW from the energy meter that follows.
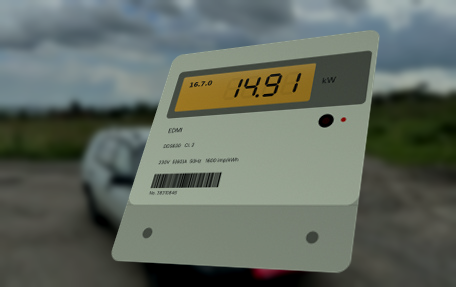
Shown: 14.91 kW
